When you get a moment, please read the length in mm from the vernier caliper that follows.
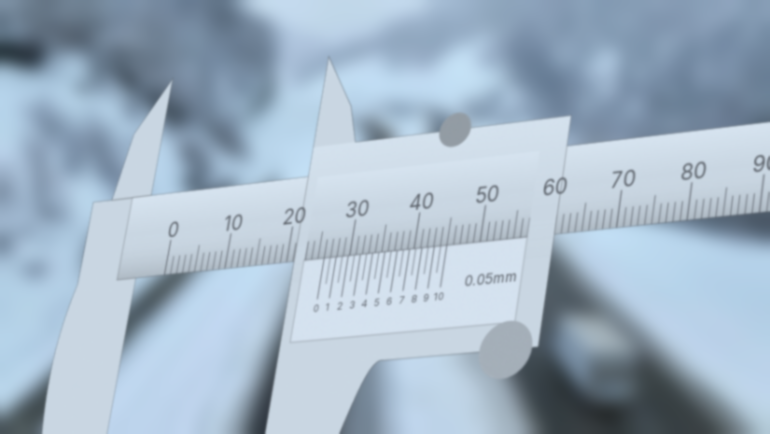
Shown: 26.0 mm
